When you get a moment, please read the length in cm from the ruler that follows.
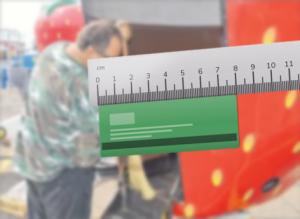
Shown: 8 cm
